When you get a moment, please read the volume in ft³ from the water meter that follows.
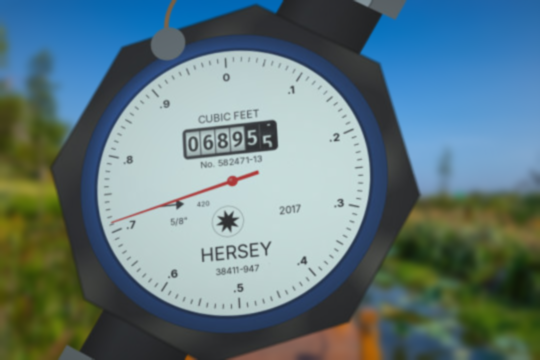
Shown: 68954.71 ft³
